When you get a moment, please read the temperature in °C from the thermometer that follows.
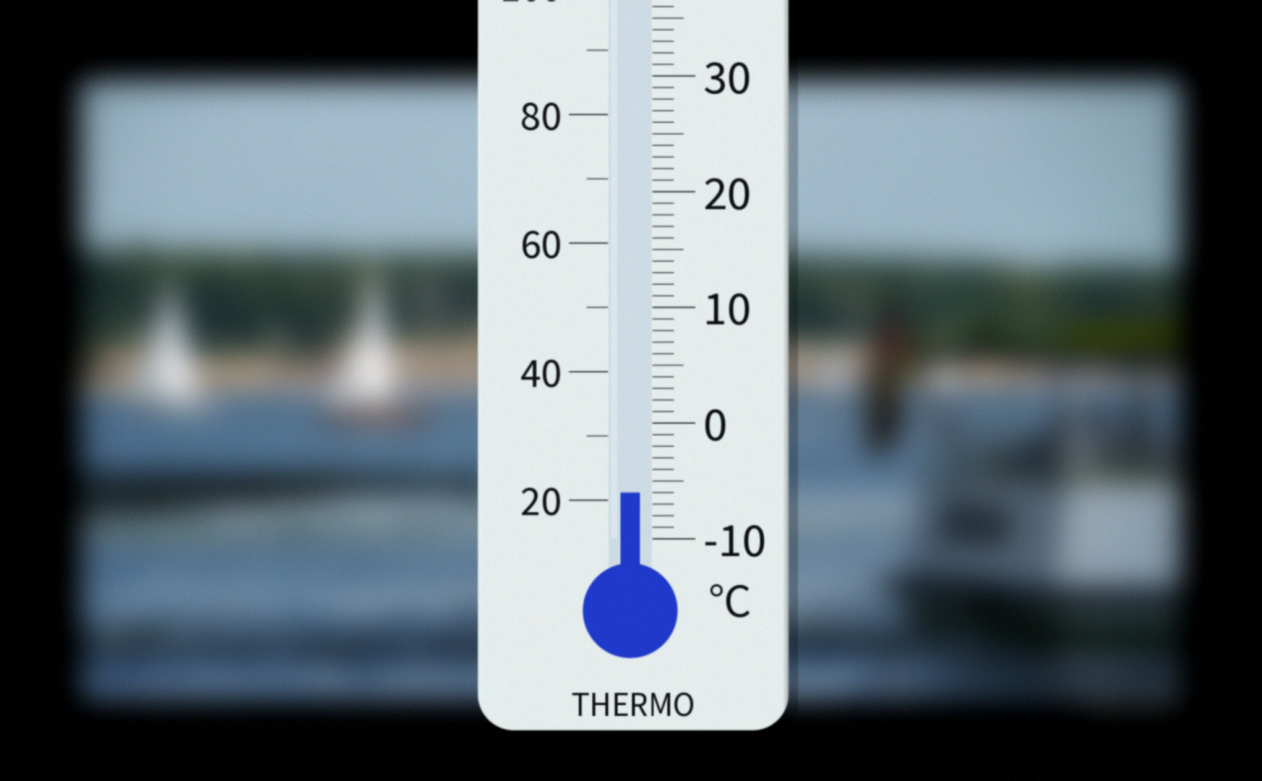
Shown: -6 °C
